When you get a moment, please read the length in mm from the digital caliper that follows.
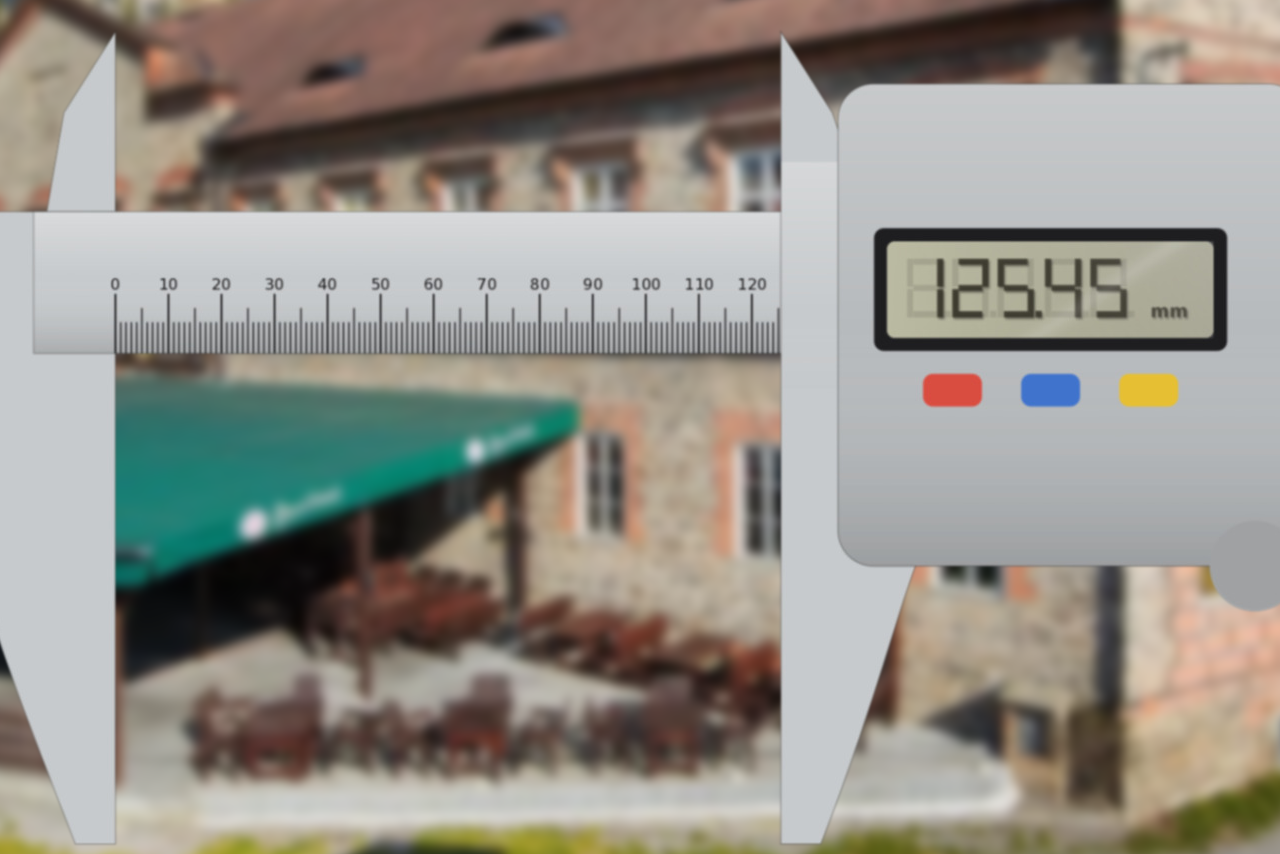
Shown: 125.45 mm
